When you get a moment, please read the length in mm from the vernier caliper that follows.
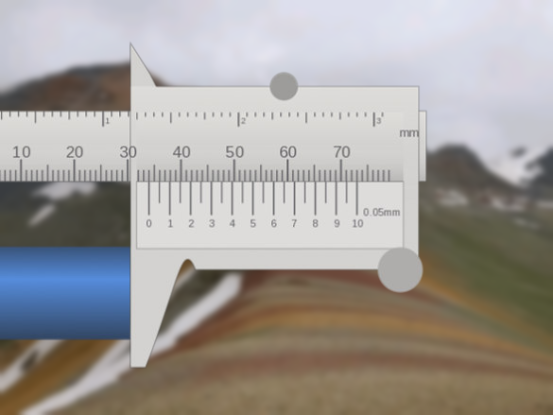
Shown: 34.0 mm
